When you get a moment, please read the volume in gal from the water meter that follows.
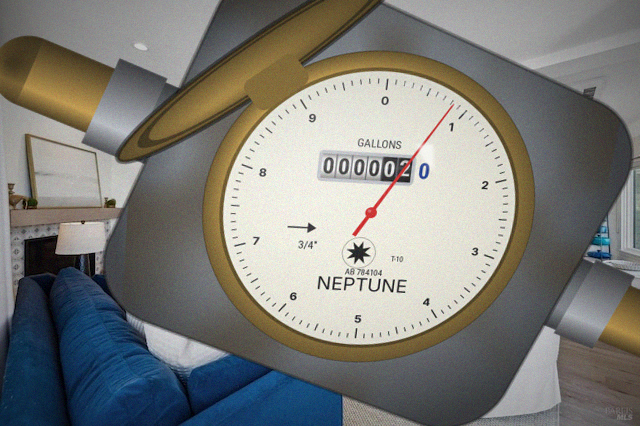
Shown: 20.8 gal
